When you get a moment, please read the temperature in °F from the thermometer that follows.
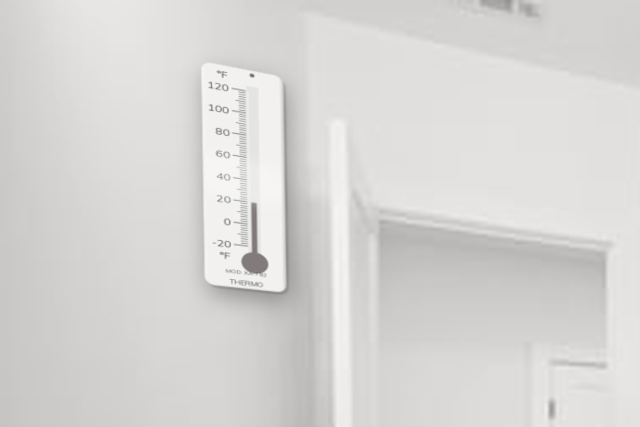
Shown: 20 °F
